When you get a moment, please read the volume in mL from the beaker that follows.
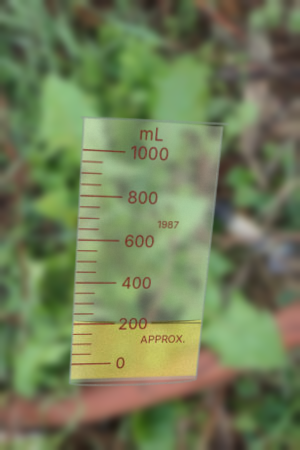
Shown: 200 mL
